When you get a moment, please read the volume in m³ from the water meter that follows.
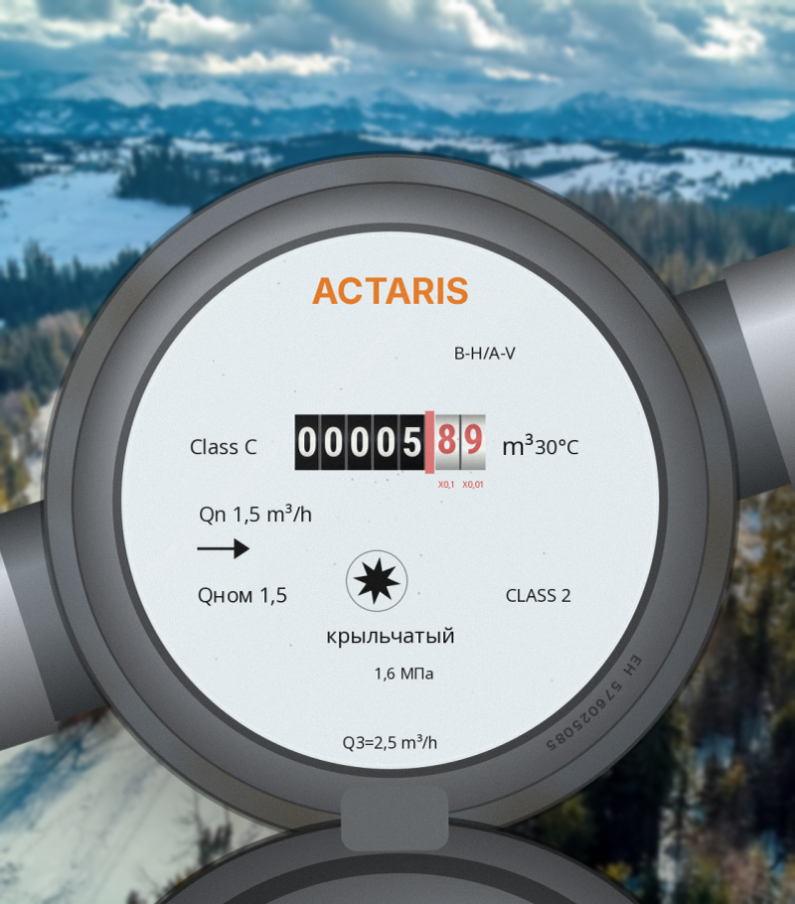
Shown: 5.89 m³
